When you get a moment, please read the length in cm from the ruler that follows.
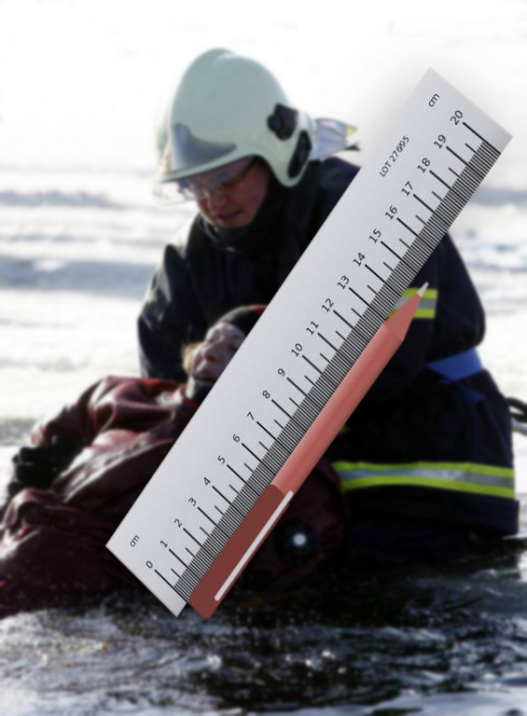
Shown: 15 cm
